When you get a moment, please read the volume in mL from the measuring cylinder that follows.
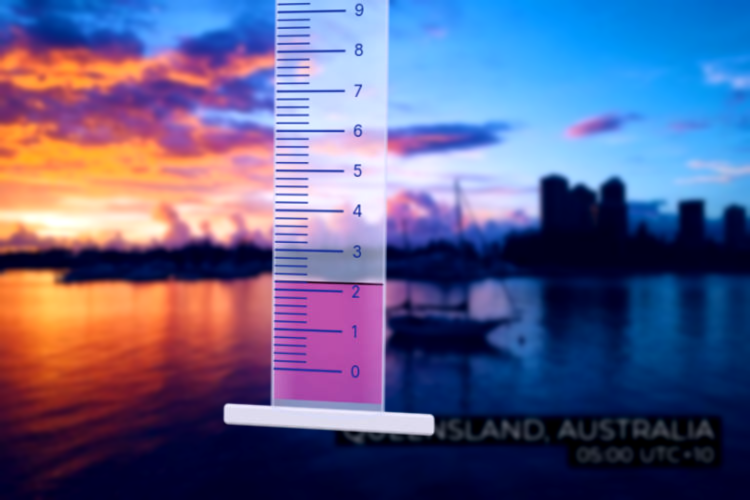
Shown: 2.2 mL
